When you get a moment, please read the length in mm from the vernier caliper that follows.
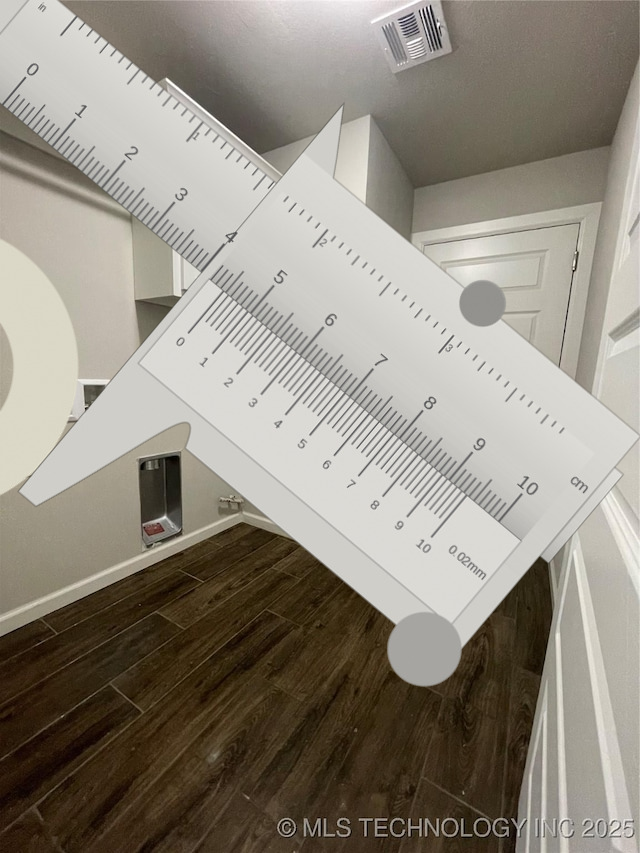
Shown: 44.6 mm
